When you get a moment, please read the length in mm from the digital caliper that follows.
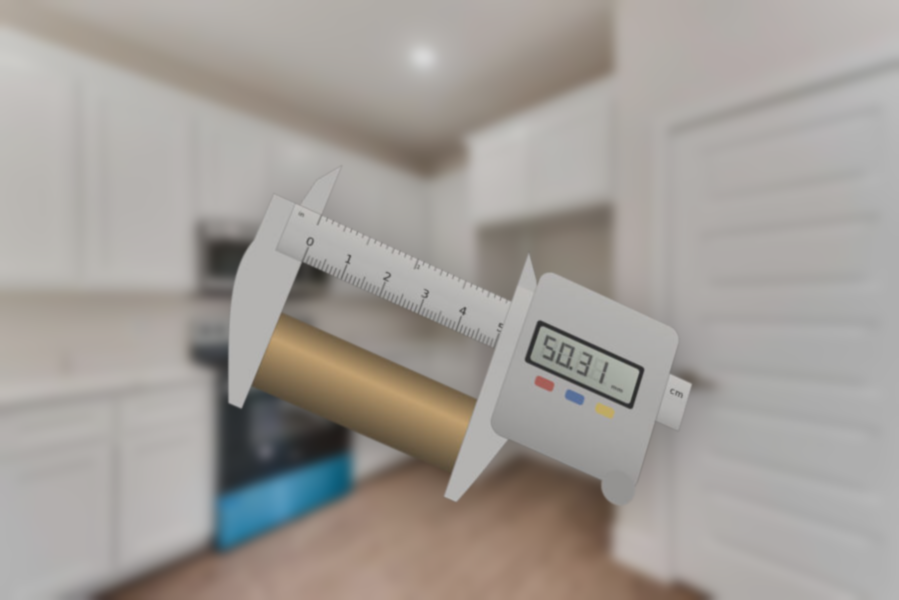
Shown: 50.31 mm
